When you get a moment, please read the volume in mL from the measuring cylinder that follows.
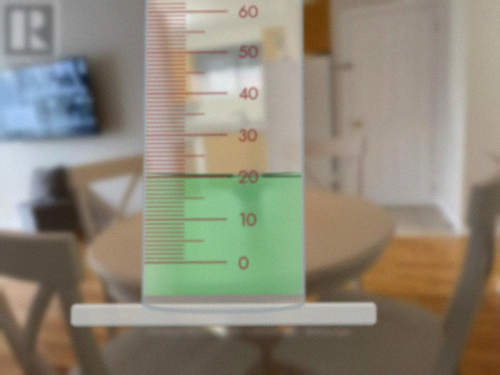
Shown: 20 mL
